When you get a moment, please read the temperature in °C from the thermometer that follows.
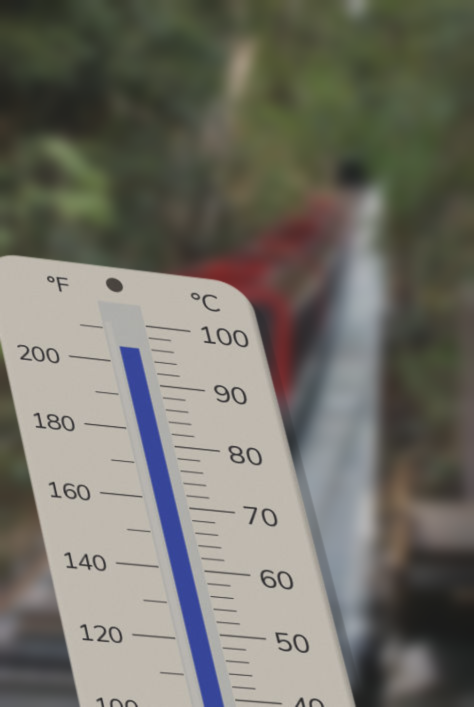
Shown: 96 °C
